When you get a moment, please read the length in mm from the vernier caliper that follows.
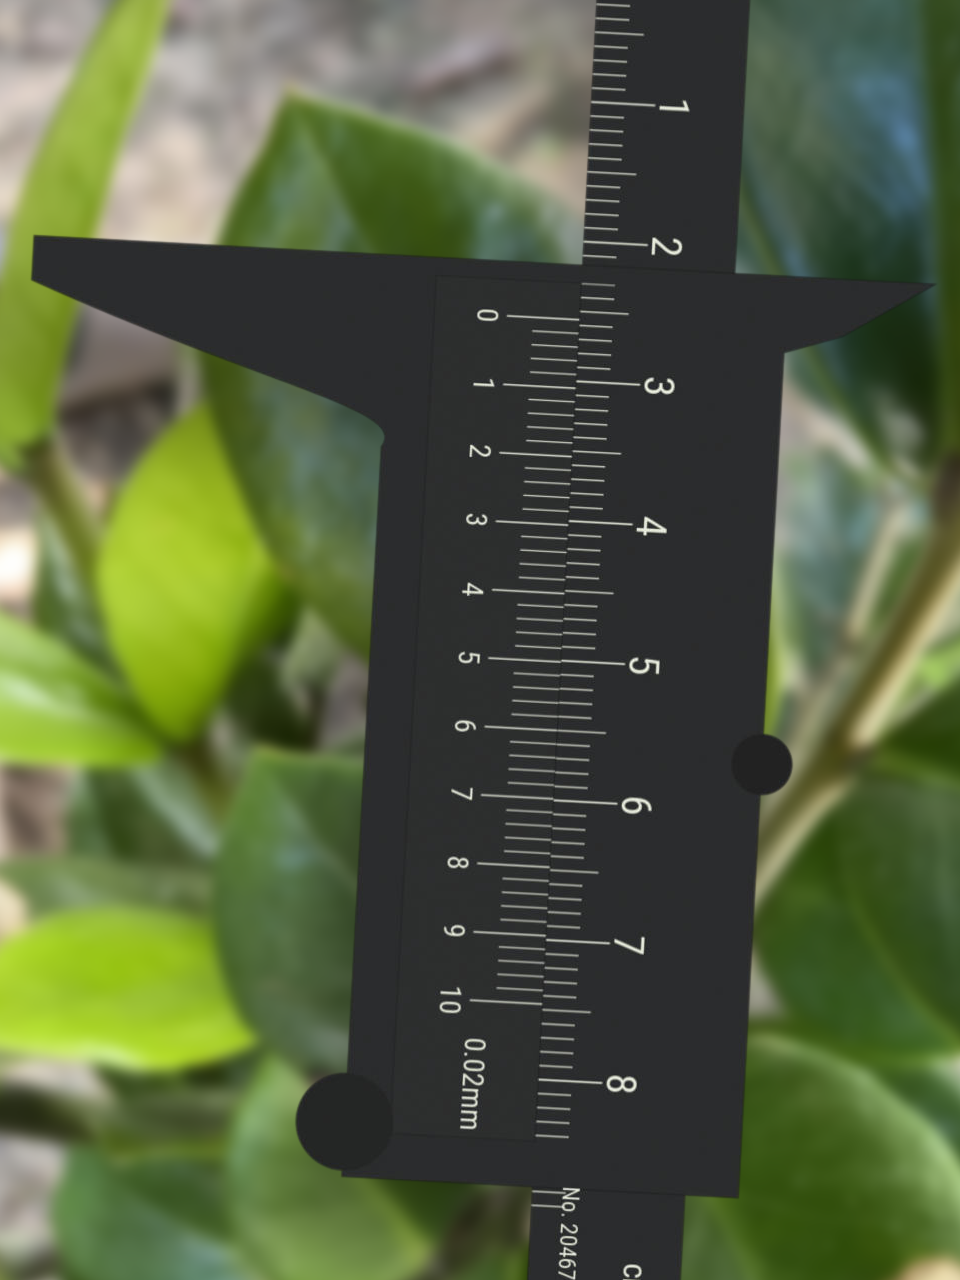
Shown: 25.6 mm
